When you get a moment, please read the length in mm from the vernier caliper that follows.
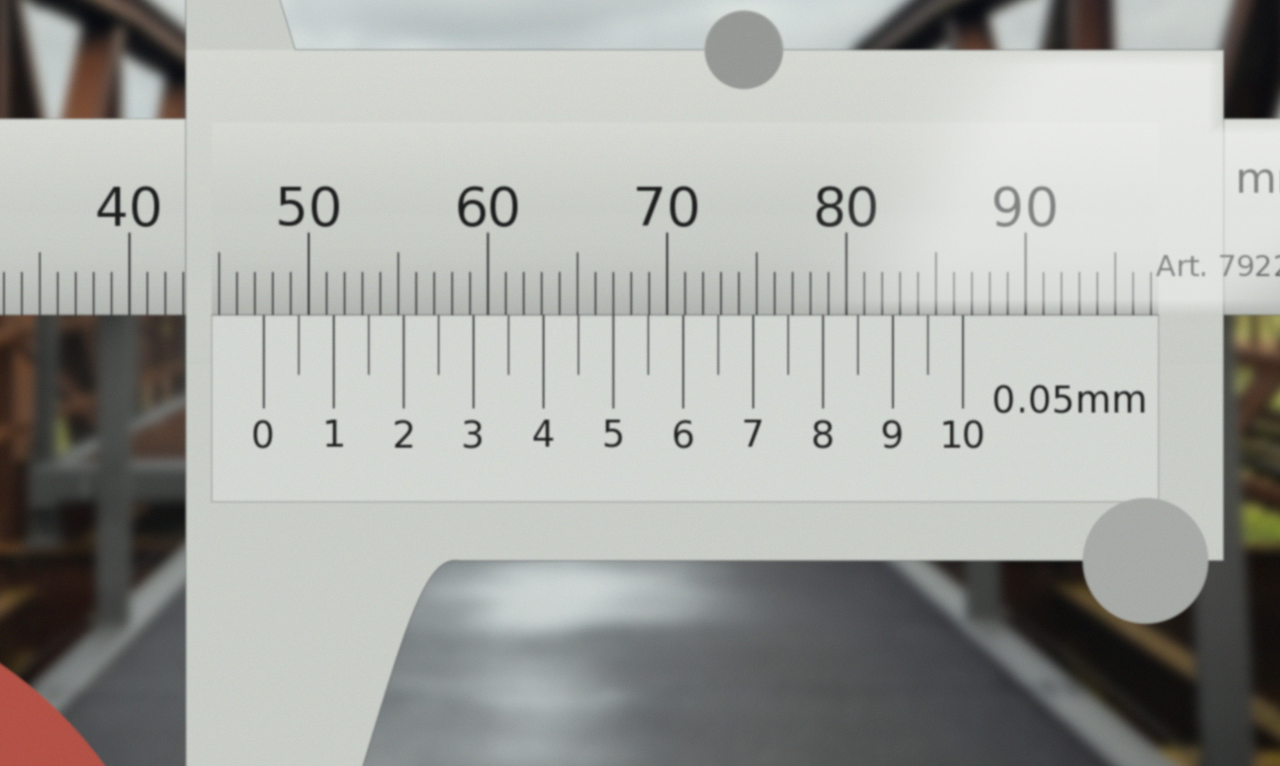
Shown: 47.5 mm
